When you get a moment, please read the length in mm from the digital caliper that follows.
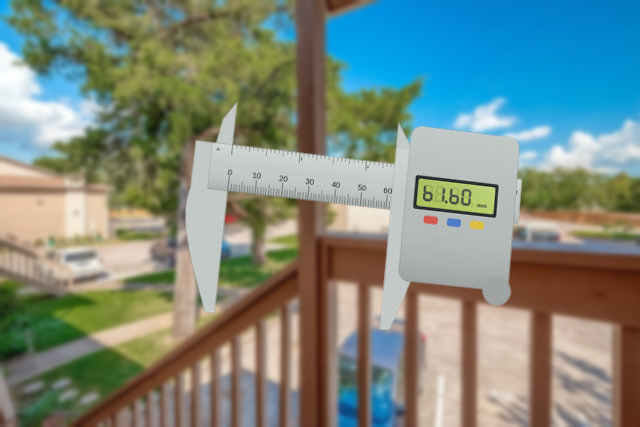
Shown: 61.60 mm
